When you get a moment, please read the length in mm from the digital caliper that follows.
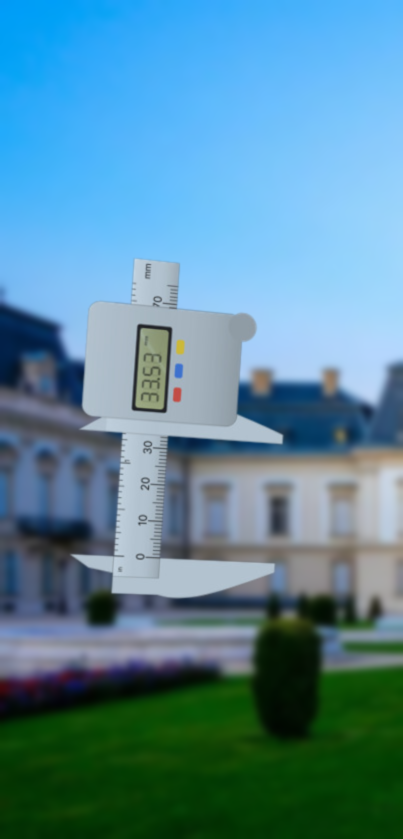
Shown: 33.53 mm
